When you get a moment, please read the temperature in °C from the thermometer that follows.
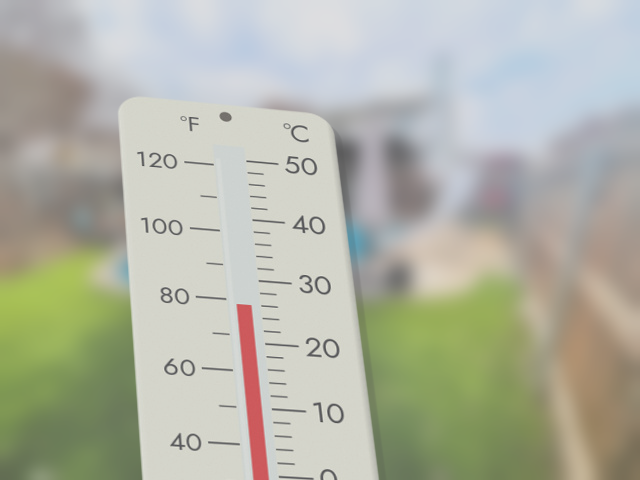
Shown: 26 °C
